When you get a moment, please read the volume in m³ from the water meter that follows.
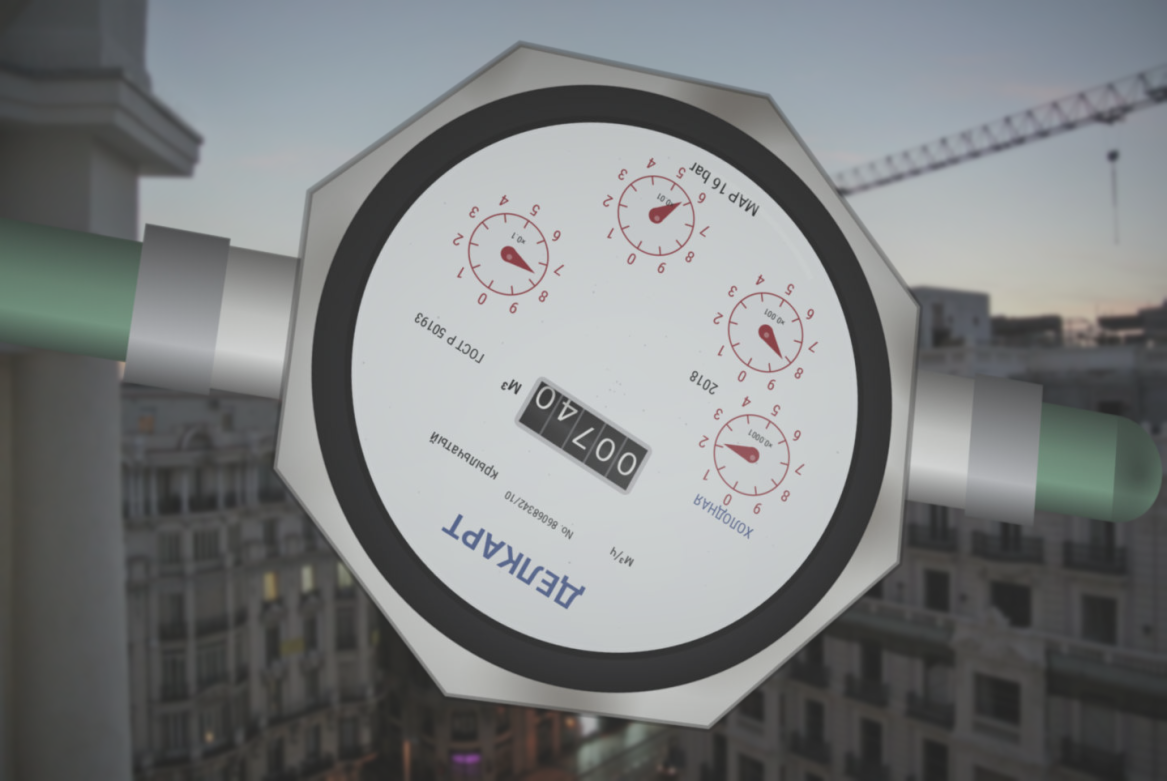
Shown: 739.7582 m³
